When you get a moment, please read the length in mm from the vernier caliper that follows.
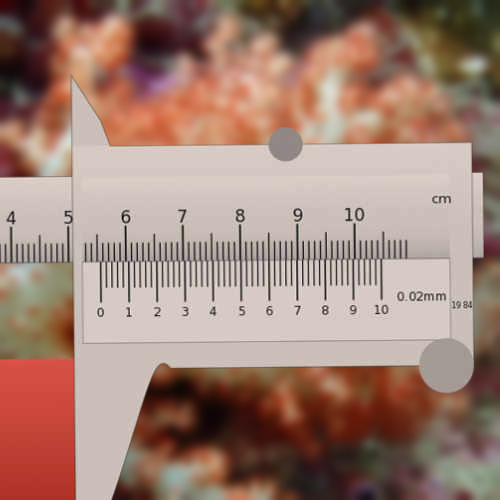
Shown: 55.6 mm
